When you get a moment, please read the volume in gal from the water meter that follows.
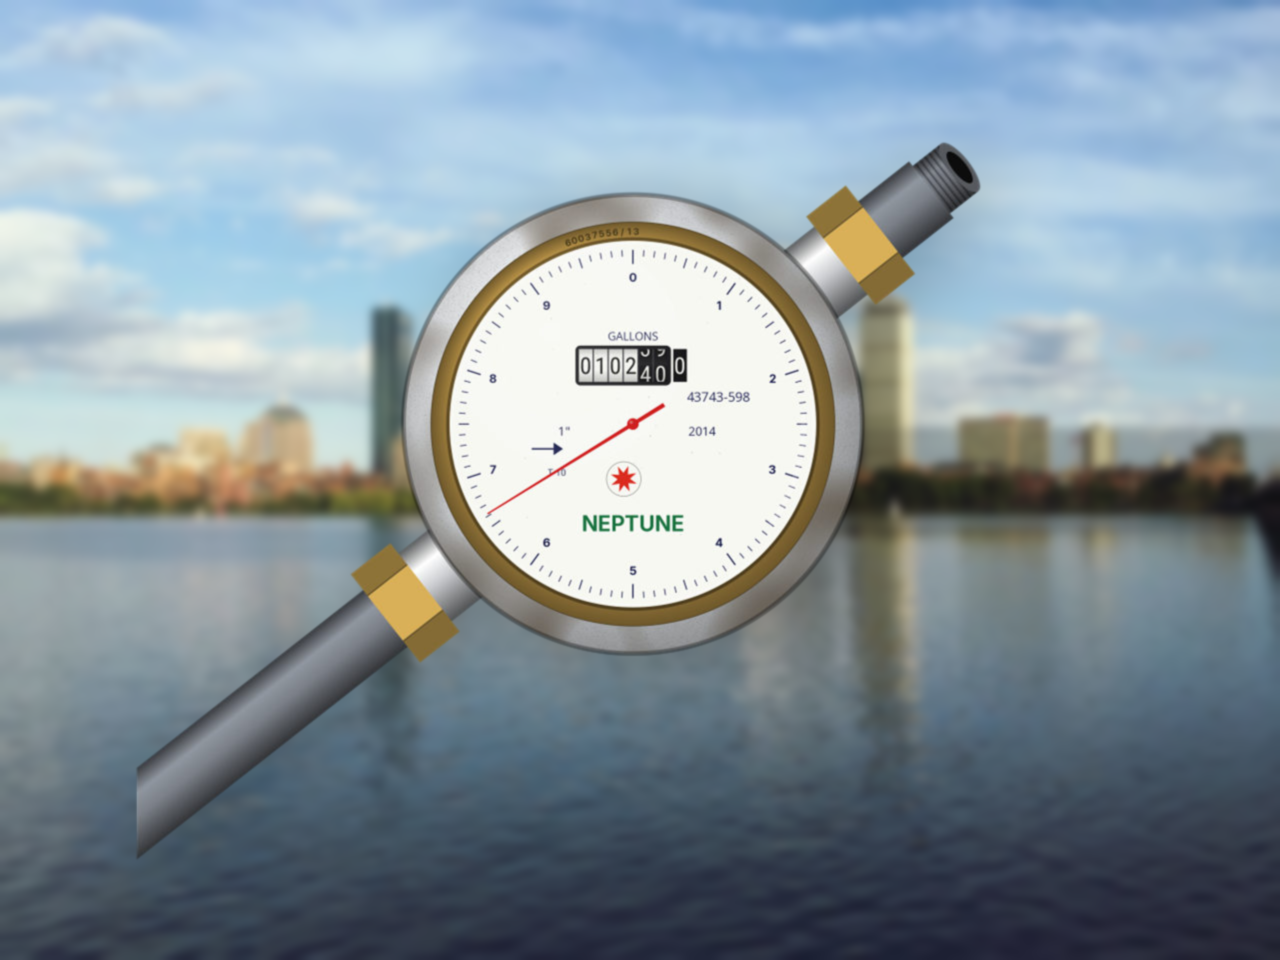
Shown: 102396.6 gal
